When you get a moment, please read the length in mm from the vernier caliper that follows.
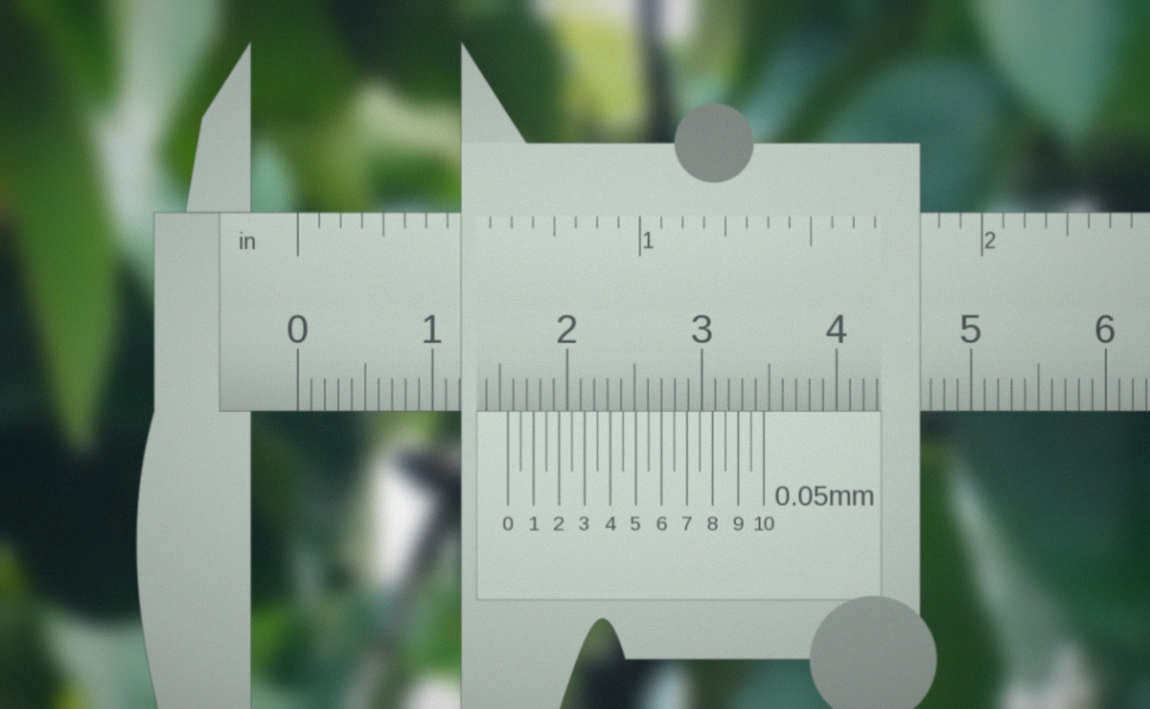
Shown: 15.6 mm
